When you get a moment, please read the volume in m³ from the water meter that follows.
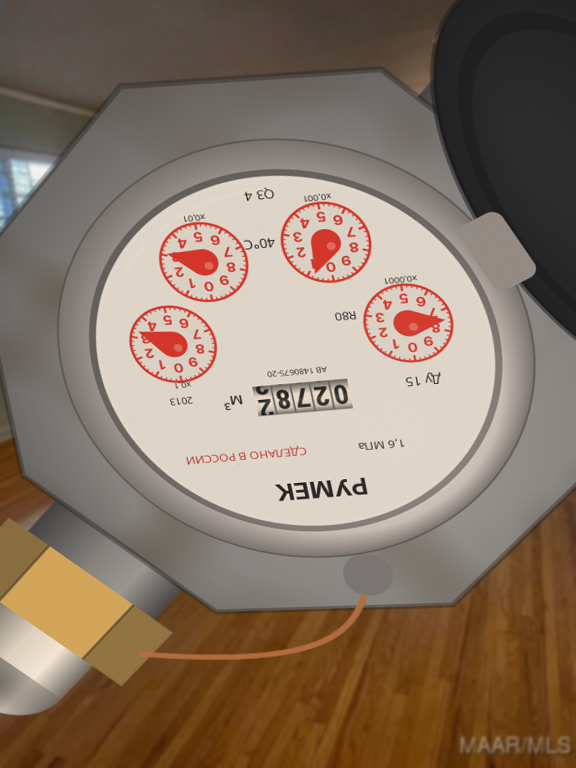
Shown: 2782.3307 m³
